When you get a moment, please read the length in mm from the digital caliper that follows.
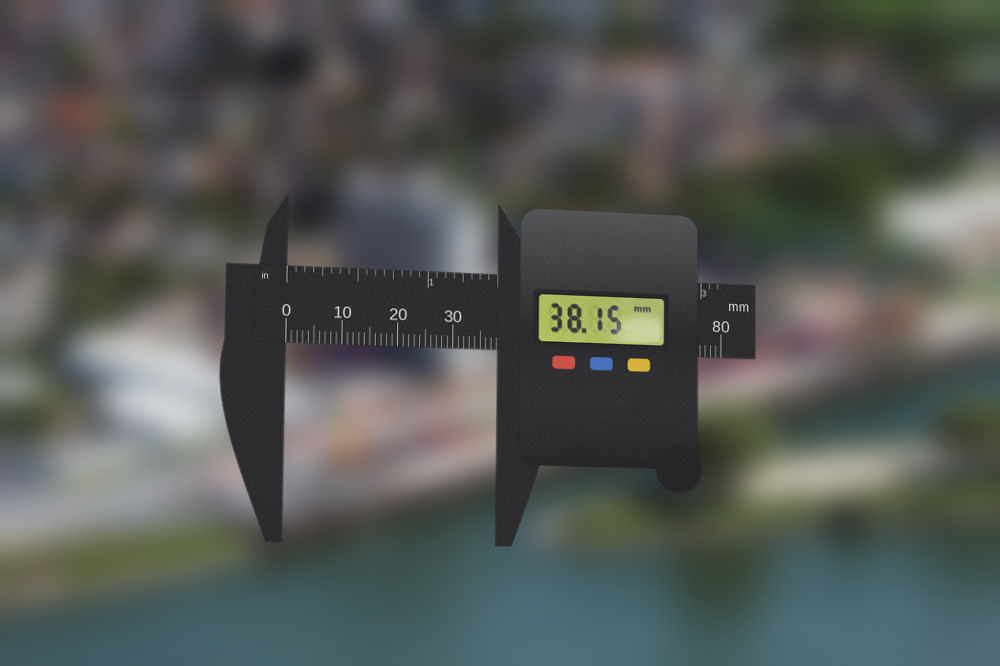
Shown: 38.15 mm
